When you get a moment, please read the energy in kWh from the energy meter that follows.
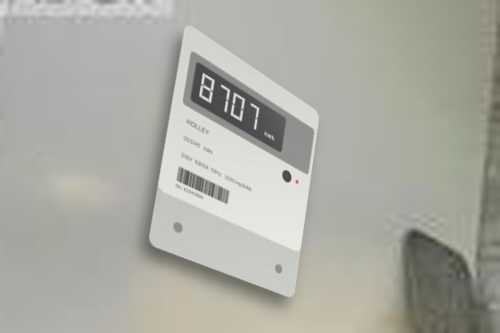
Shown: 8707 kWh
